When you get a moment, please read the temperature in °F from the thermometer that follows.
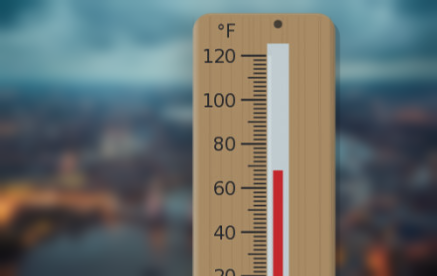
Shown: 68 °F
